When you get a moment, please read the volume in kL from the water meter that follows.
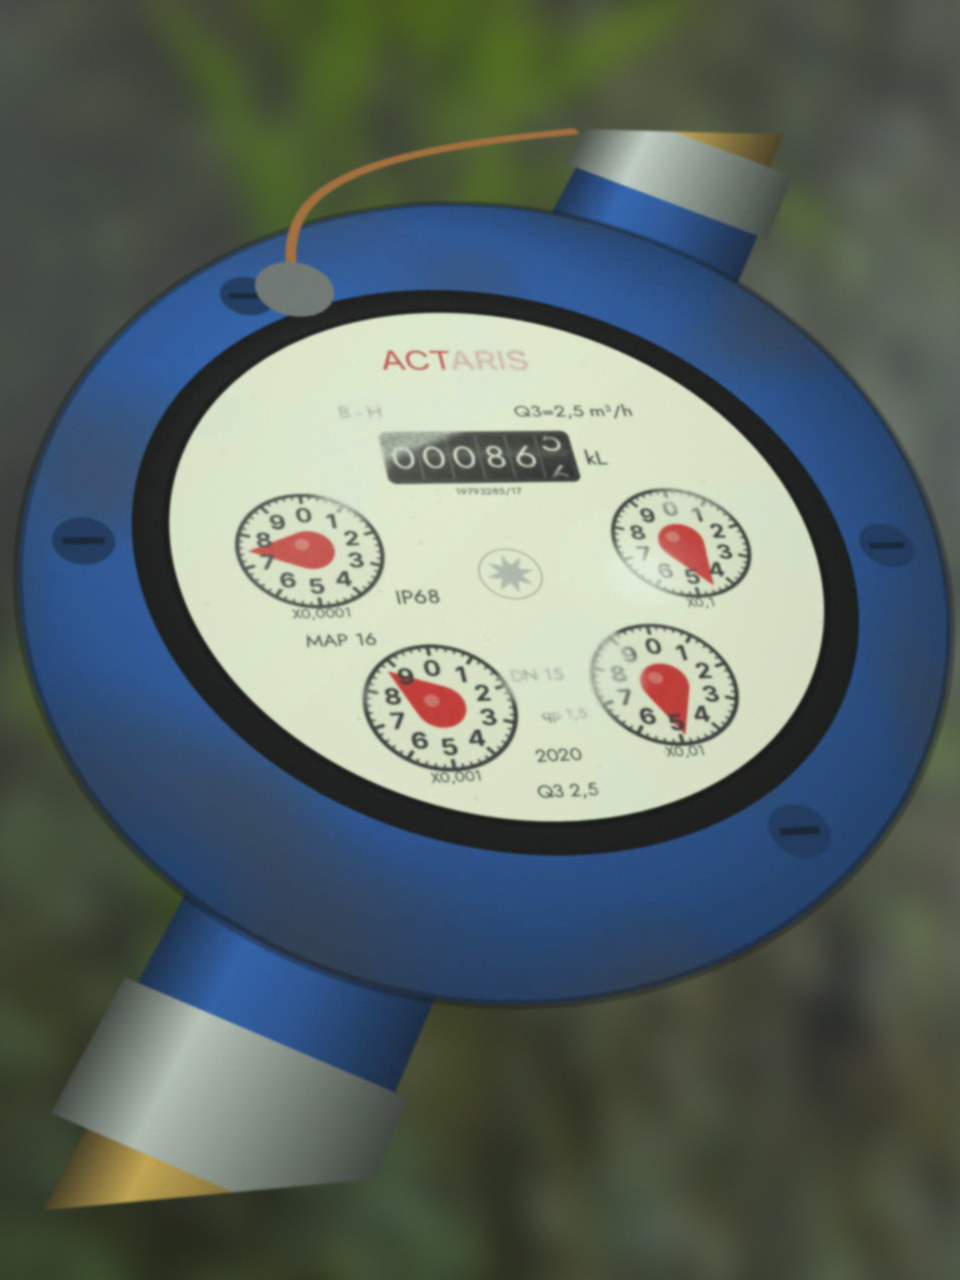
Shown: 865.4487 kL
